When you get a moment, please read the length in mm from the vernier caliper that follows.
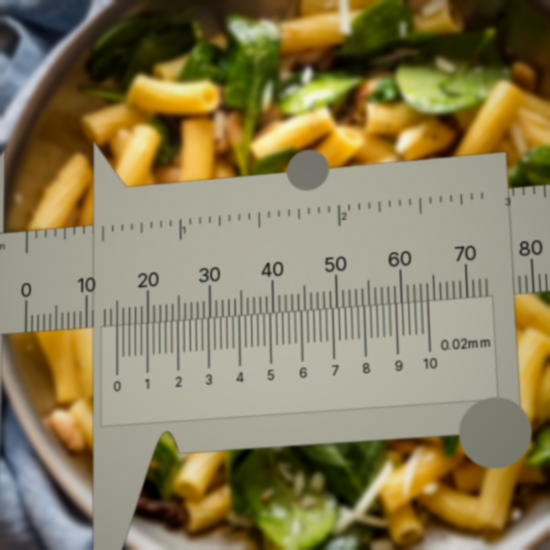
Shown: 15.0 mm
